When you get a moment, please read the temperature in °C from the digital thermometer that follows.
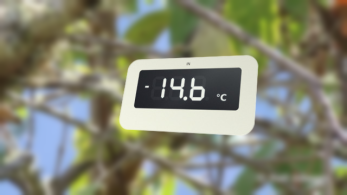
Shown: -14.6 °C
